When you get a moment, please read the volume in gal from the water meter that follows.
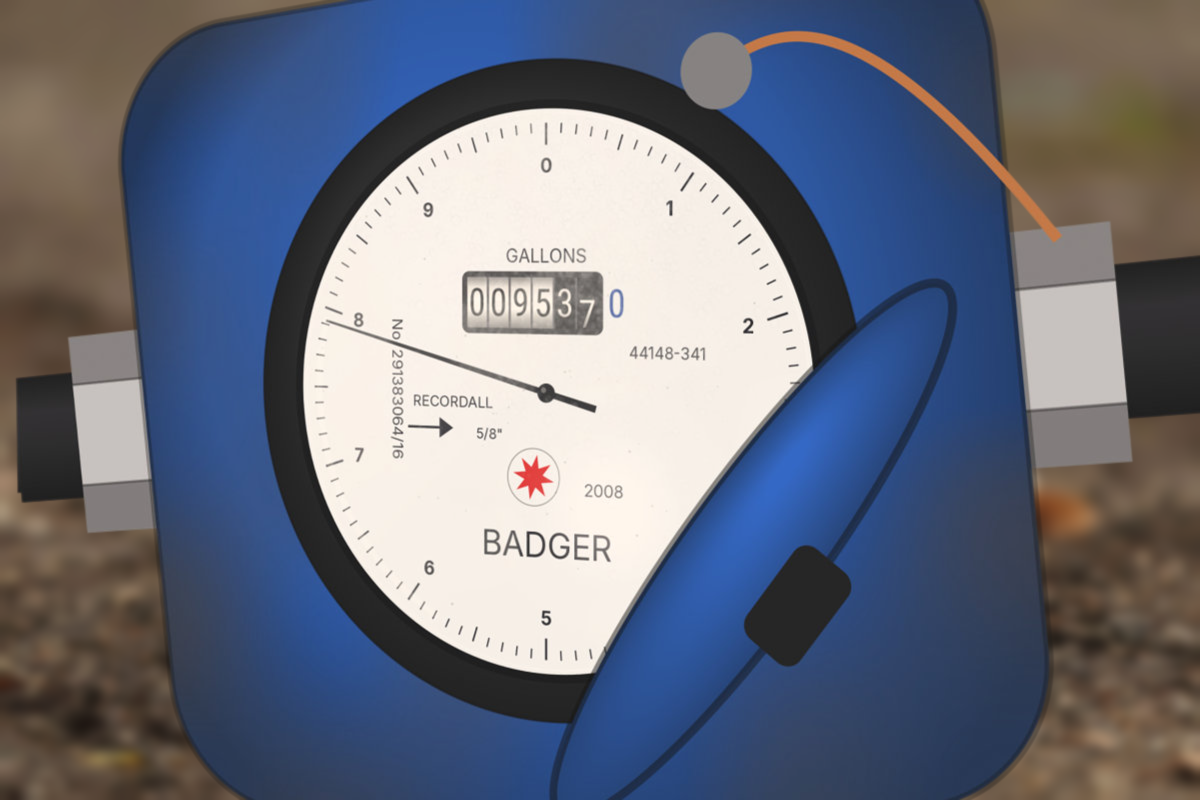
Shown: 95367.9 gal
